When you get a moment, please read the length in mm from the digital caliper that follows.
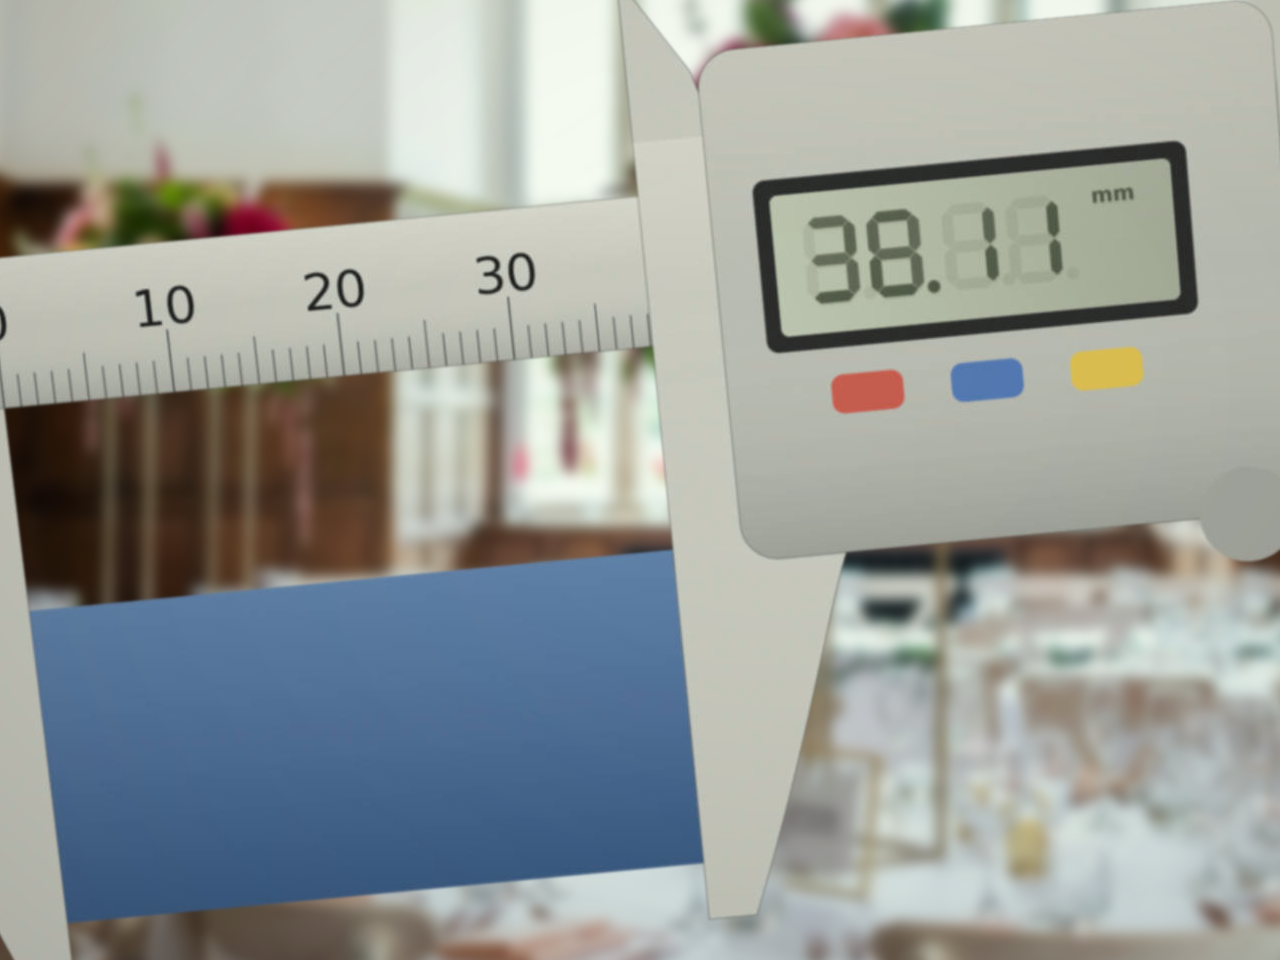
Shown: 38.11 mm
